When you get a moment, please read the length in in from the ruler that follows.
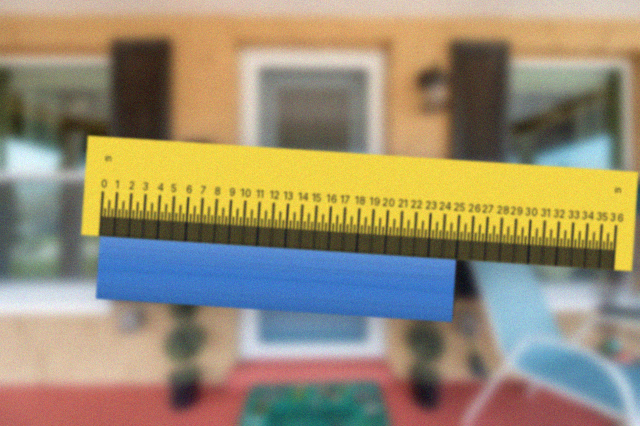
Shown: 25 in
